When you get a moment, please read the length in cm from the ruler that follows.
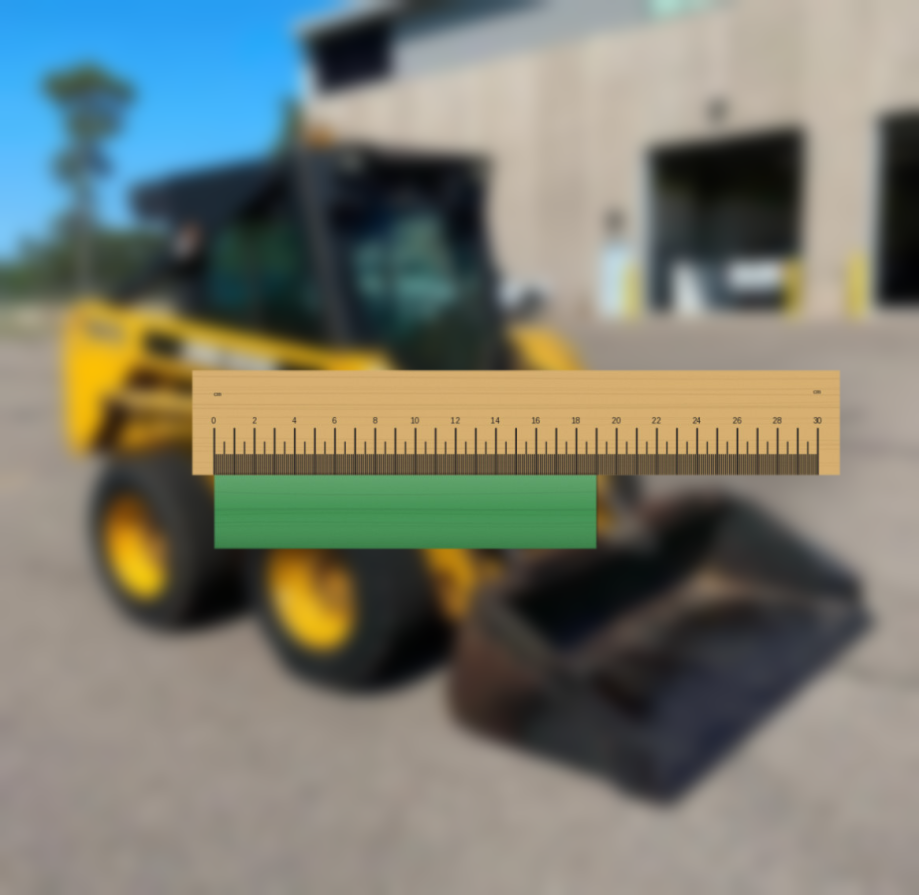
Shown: 19 cm
